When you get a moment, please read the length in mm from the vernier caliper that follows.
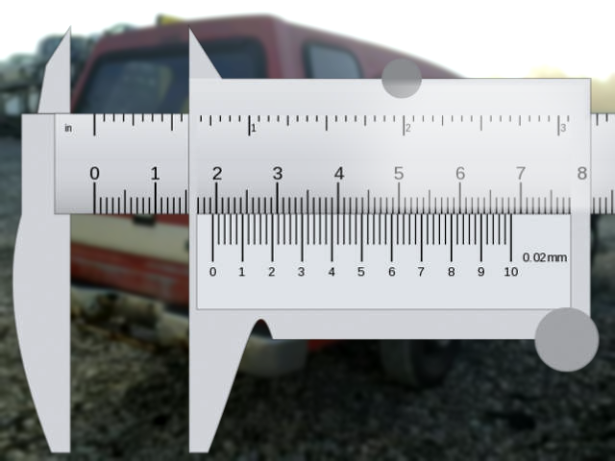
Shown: 19.4 mm
